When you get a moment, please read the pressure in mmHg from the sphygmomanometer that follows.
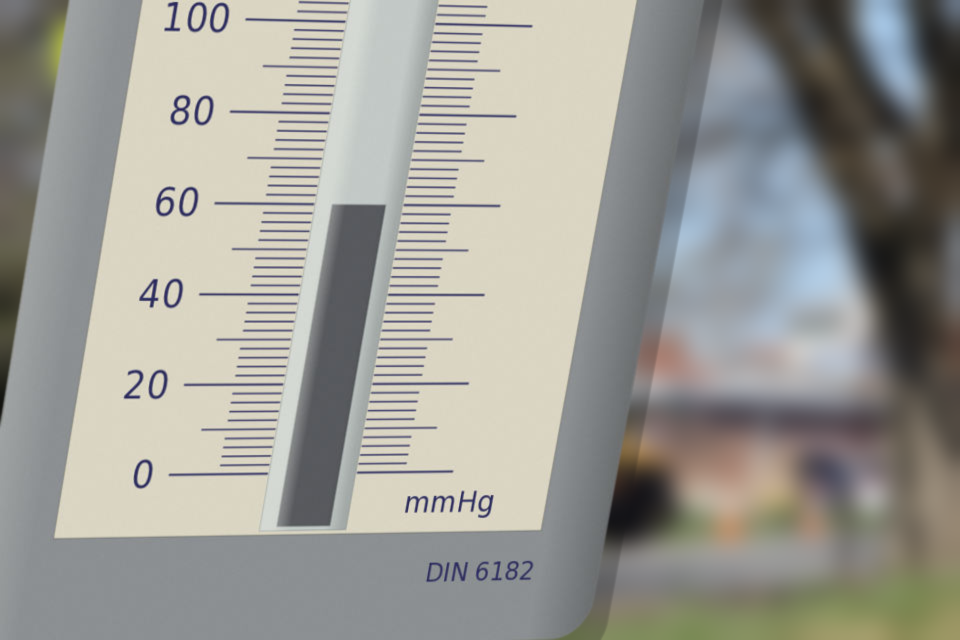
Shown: 60 mmHg
